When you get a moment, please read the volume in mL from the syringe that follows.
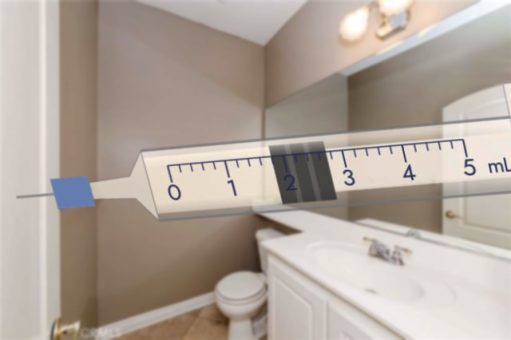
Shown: 1.8 mL
